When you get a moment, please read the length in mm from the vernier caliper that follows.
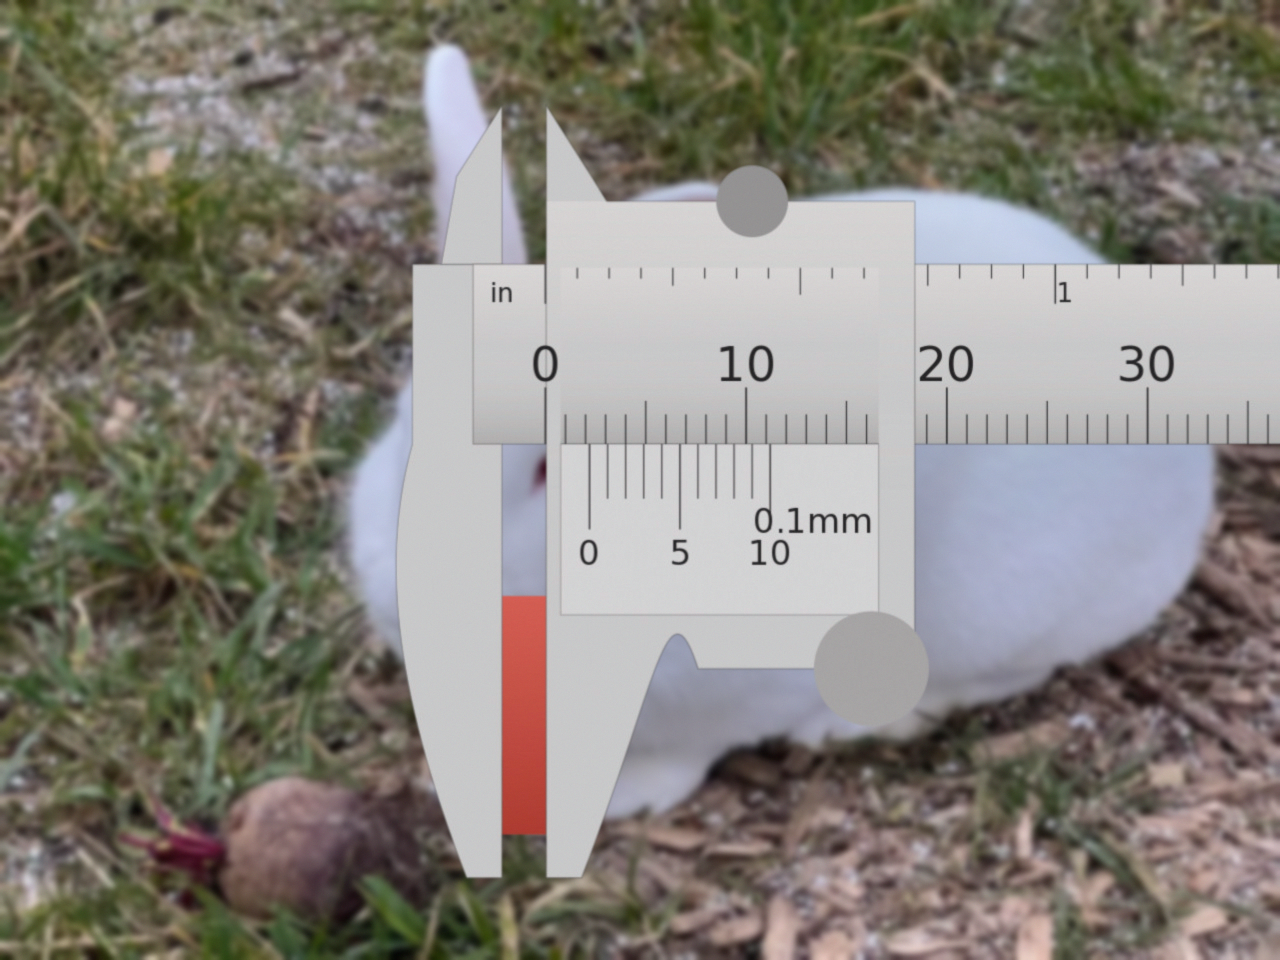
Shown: 2.2 mm
